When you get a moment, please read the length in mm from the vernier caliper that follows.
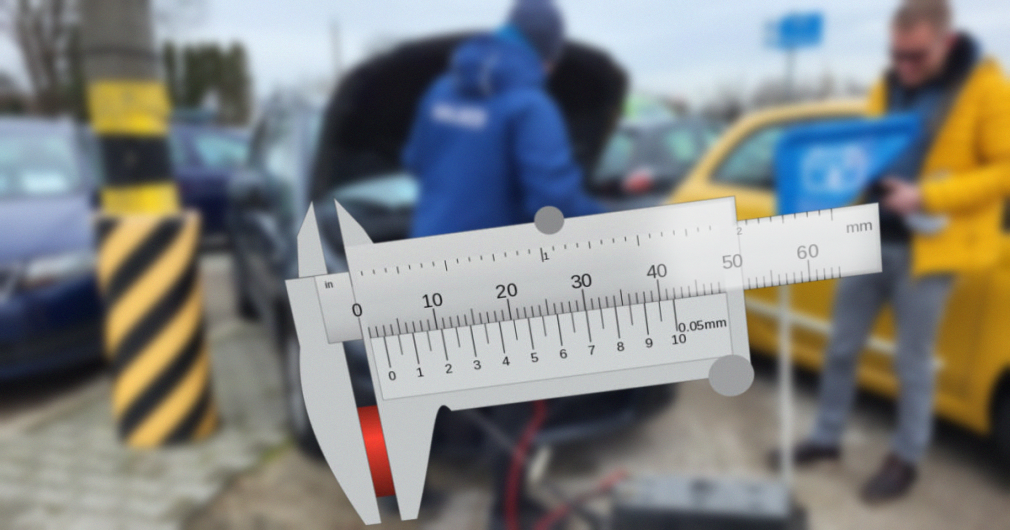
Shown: 2.8 mm
